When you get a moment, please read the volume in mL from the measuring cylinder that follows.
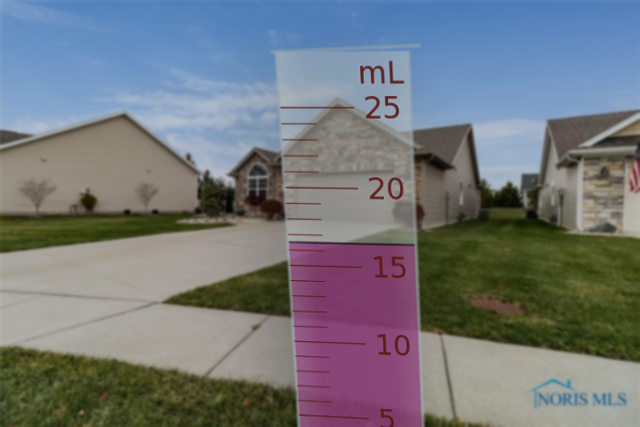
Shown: 16.5 mL
